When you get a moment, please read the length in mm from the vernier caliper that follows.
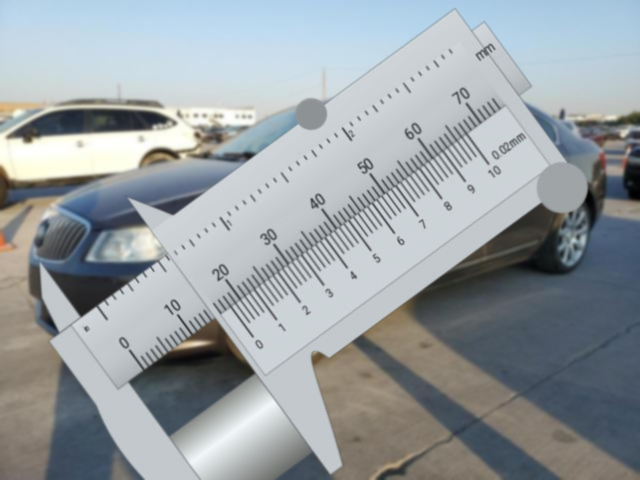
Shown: 18.0 mm
